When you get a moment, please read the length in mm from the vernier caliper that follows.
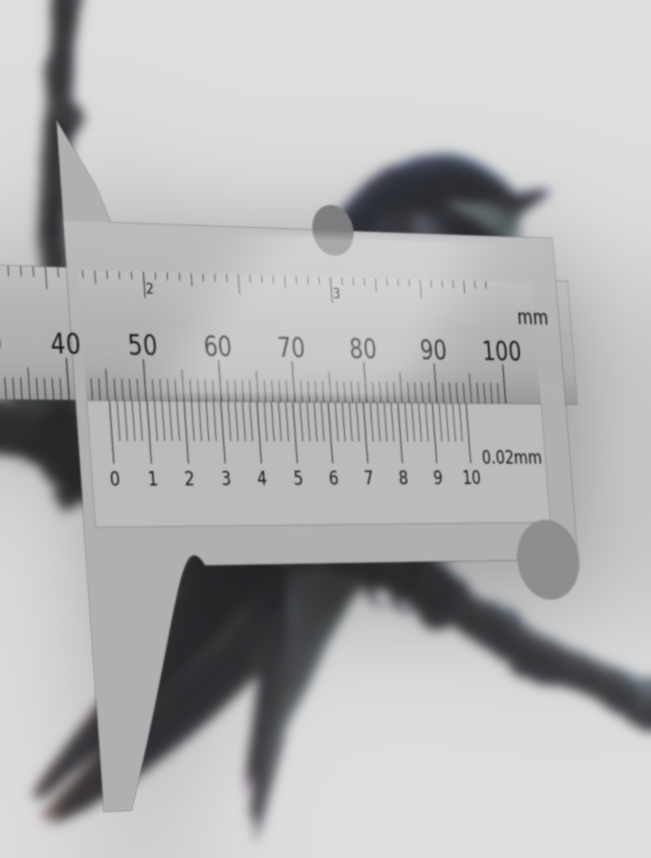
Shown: 45.2 mm
